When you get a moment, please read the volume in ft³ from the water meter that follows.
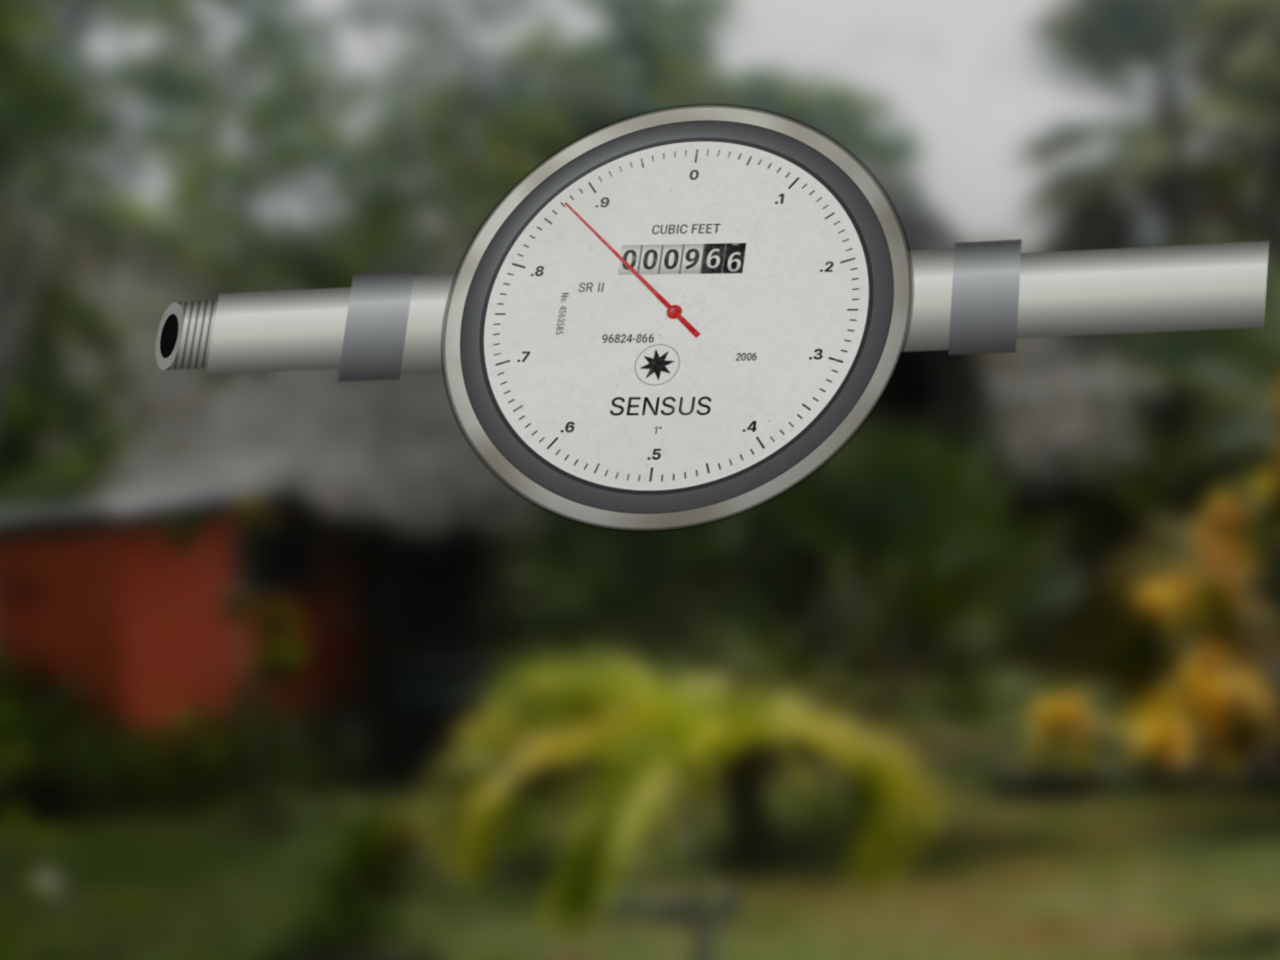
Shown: 965.87 ft³
